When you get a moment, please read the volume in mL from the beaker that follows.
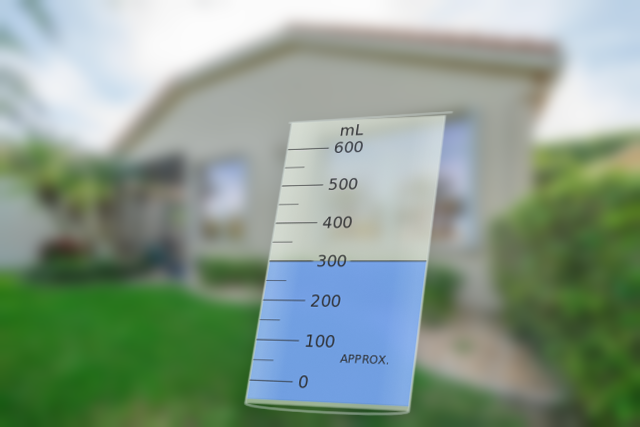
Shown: 300 mL
